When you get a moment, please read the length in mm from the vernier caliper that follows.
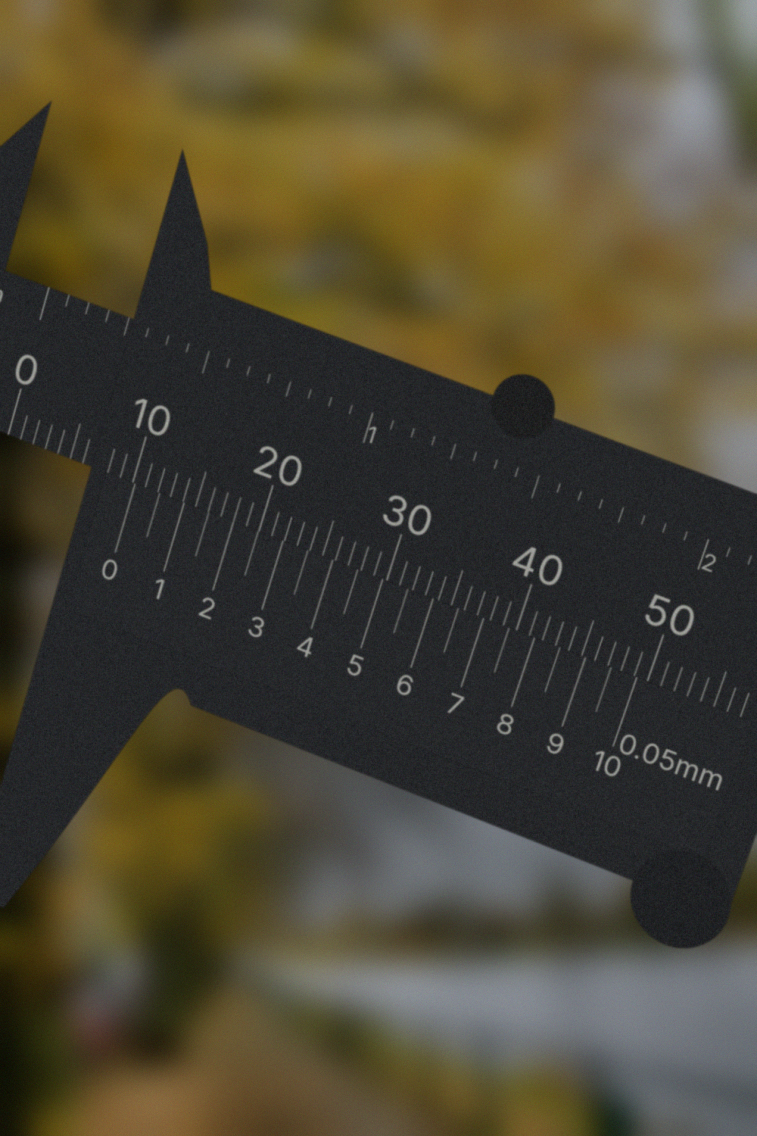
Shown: 10.2 mm
